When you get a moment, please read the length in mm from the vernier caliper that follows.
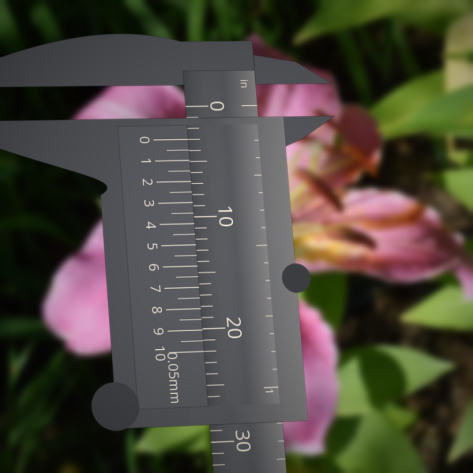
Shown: 3.0 mm
